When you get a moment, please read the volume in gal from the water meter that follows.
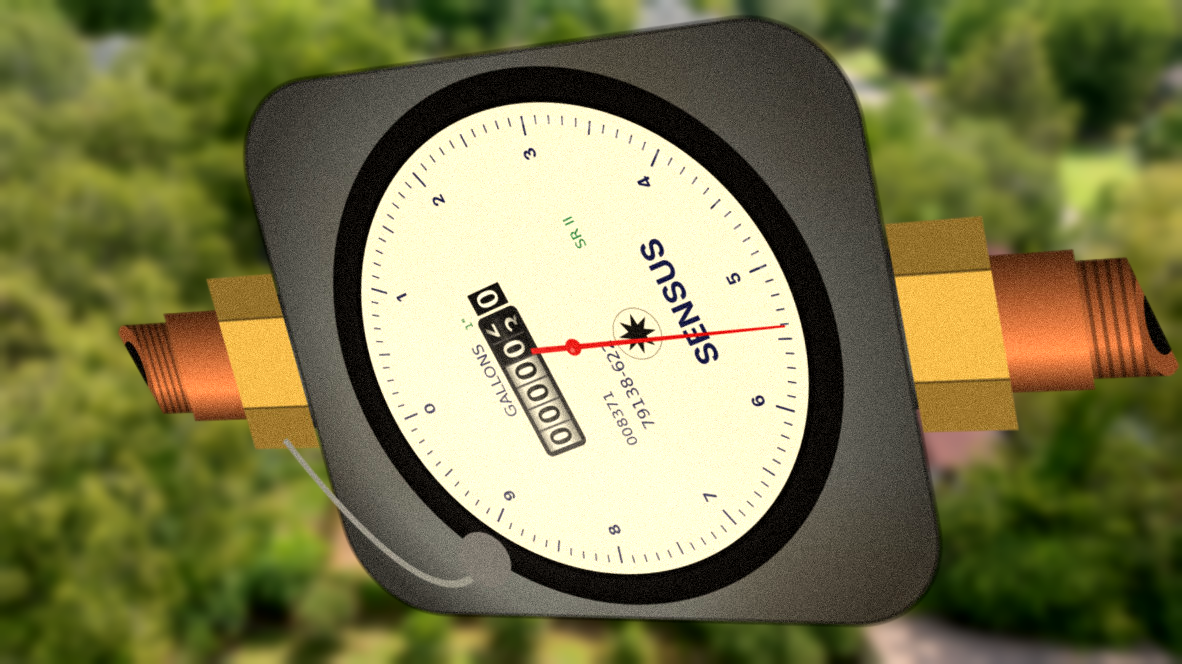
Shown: 25.4 gal
